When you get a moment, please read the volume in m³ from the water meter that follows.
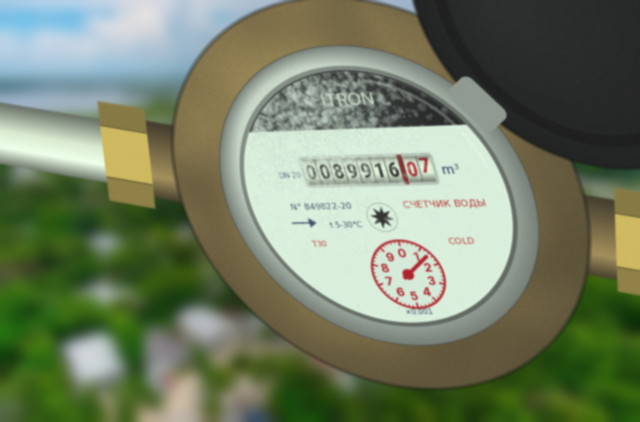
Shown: 89916.071 m³
